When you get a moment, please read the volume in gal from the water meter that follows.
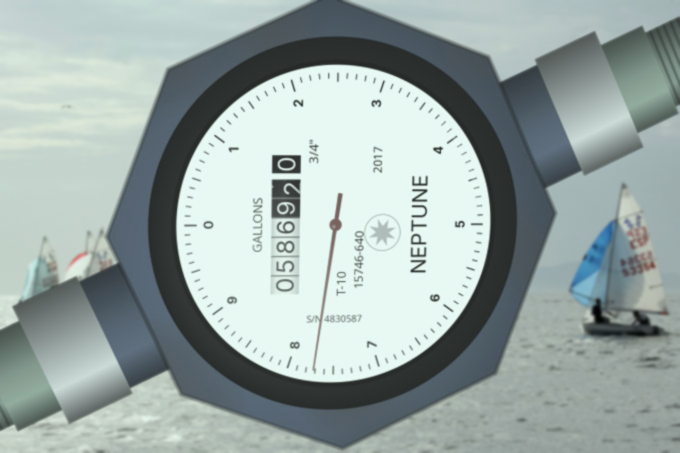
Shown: 586917.7 gal
